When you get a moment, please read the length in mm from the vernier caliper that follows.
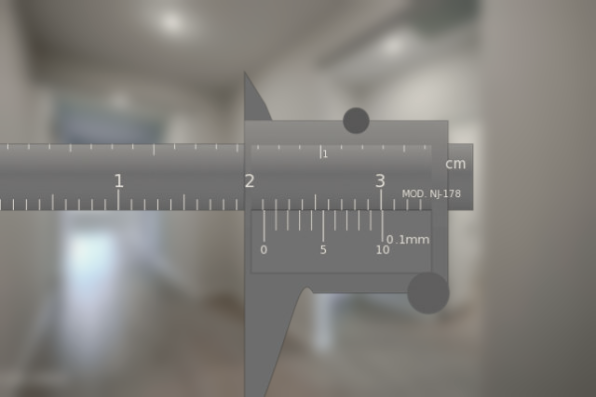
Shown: 21.1 mm
